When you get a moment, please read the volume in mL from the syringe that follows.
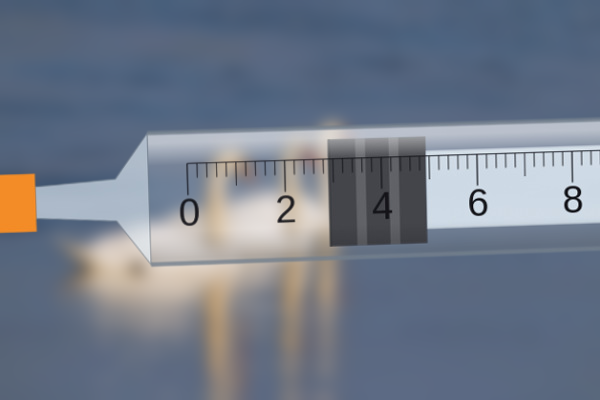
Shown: 2.9 mL
